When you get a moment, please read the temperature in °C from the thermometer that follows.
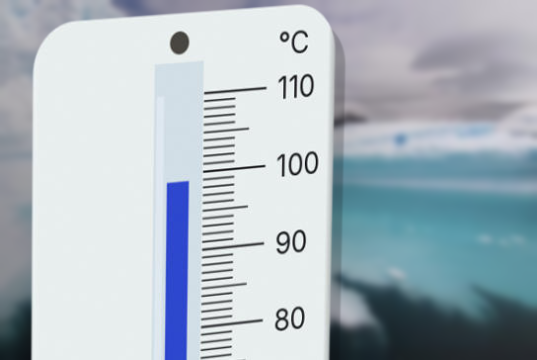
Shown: 99 °C
